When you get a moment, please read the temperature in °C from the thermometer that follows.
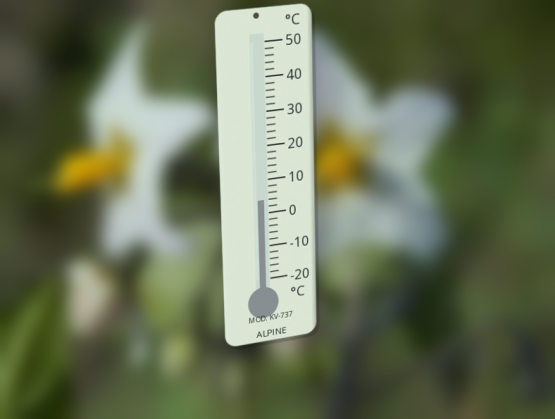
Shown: 4 °C
